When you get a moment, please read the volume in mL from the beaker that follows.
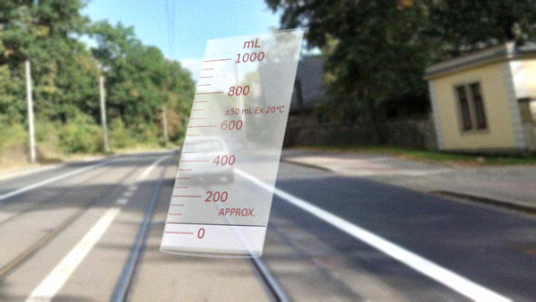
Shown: 50 mL
